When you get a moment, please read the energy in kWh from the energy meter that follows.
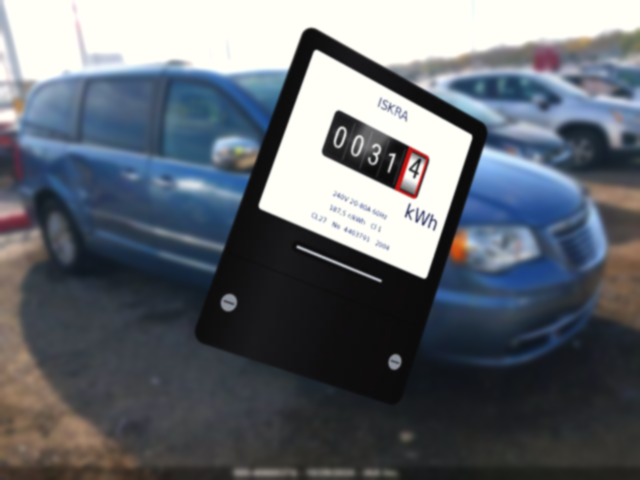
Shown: 31.4 kWh
